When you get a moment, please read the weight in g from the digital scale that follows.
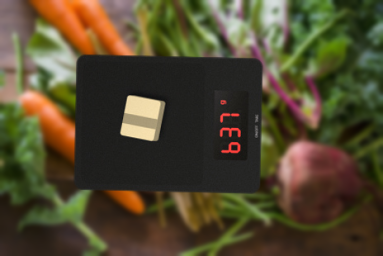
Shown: 637 g
